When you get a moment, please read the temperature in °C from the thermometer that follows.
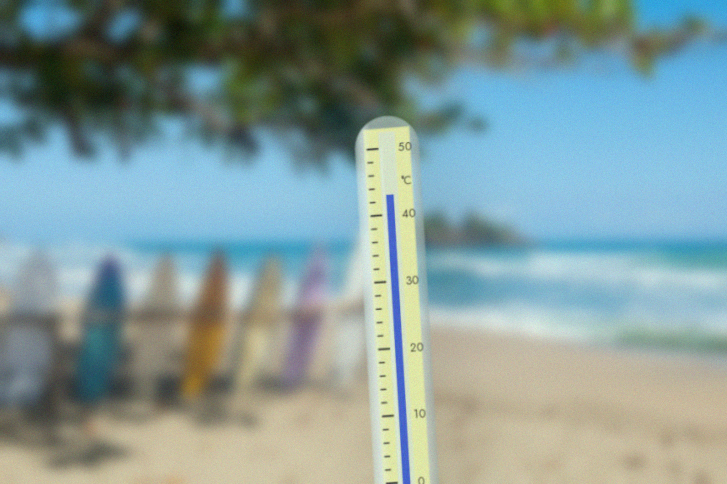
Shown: 43 °C
